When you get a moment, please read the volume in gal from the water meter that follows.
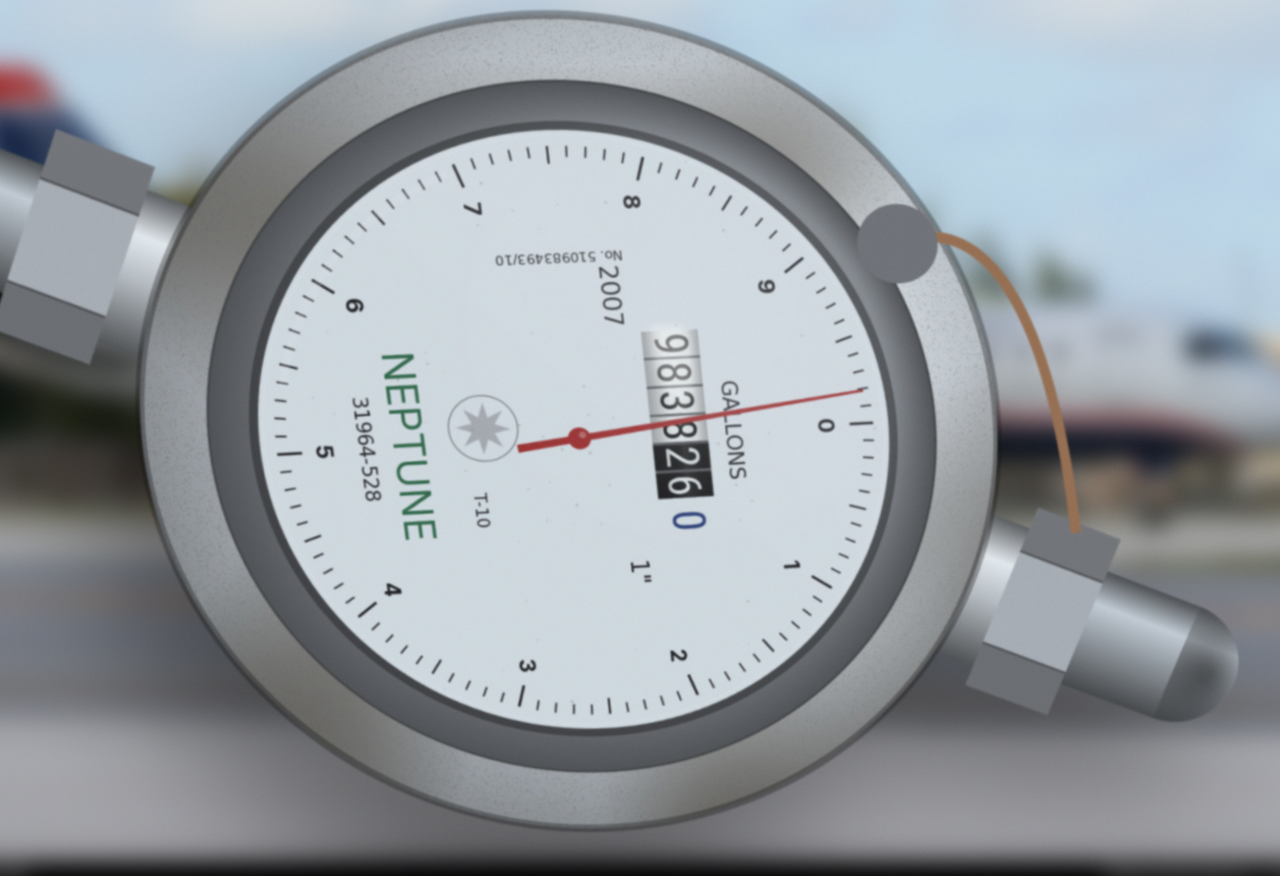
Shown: 9838259.8 gal
